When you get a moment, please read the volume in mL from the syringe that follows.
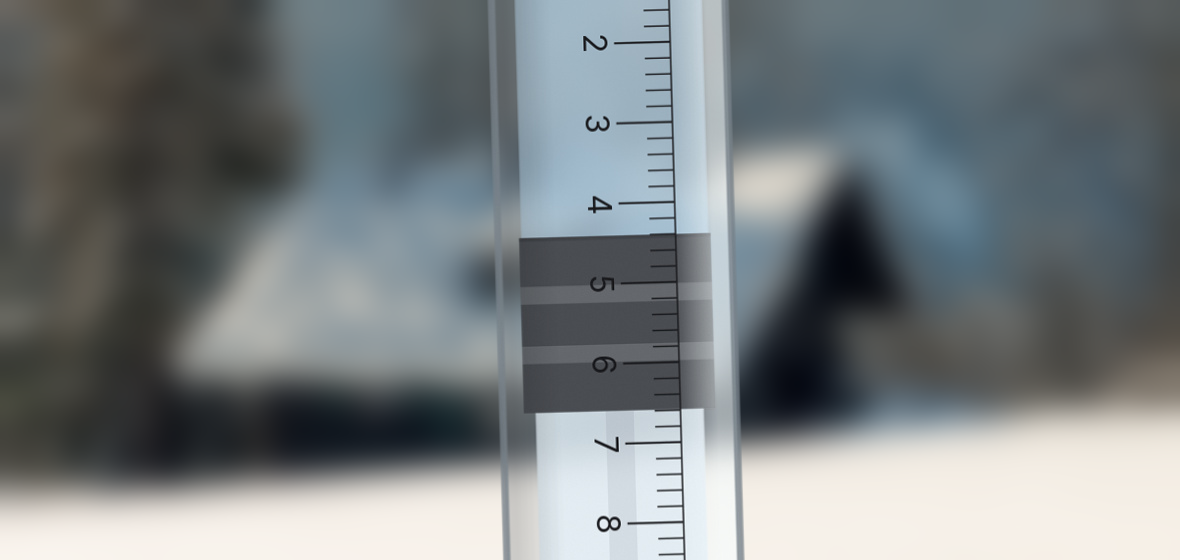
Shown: 4.4 mL
